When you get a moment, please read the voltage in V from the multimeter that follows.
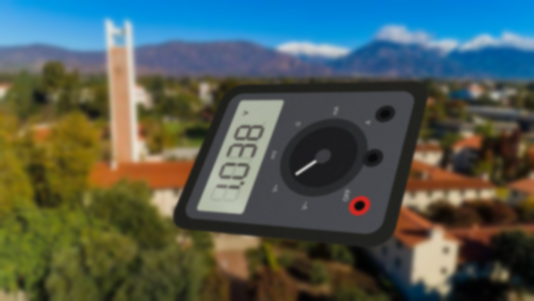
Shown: 1.038 V
